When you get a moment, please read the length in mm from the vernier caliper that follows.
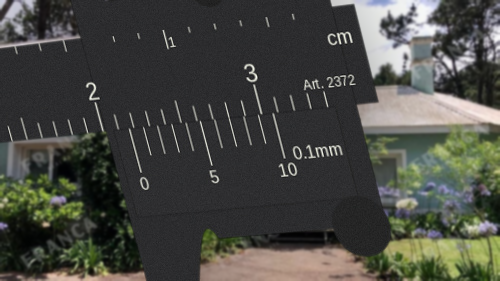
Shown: 21.7 mm
